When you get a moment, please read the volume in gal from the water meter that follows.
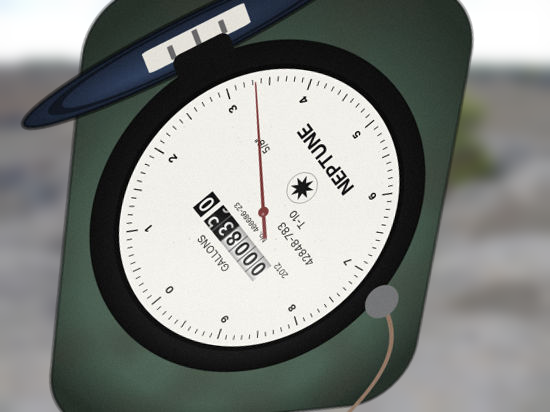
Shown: 8353.3 gal
